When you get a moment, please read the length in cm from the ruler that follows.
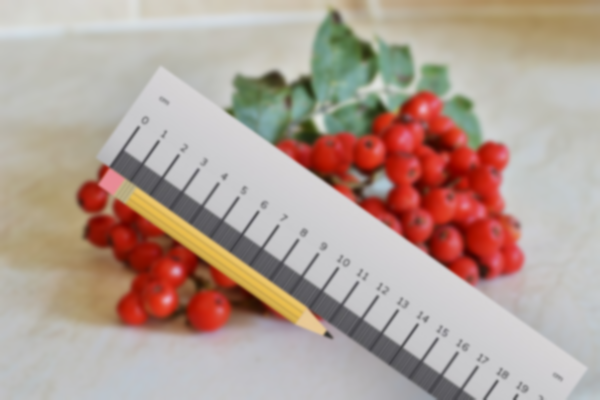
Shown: 11.5 cm
